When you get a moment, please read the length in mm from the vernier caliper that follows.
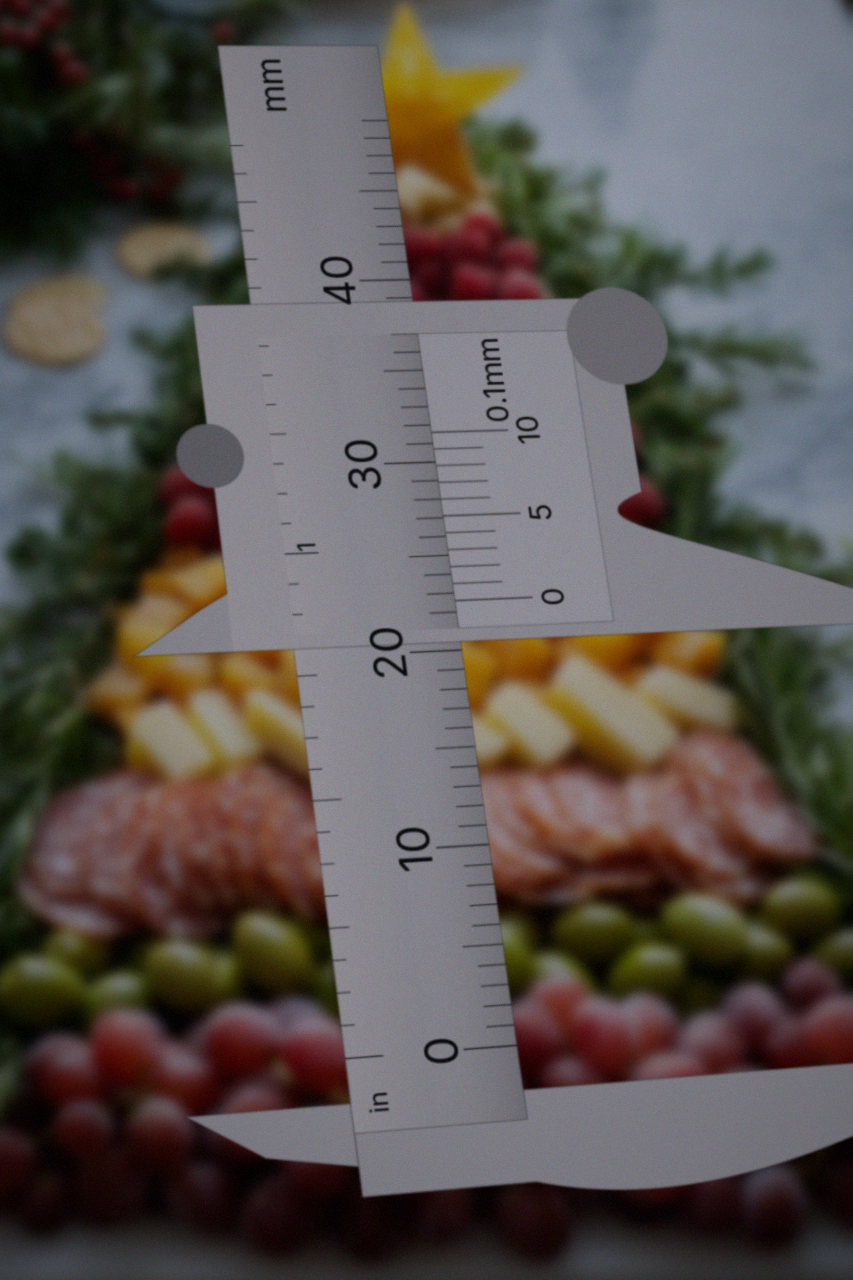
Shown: 22.6 mm
